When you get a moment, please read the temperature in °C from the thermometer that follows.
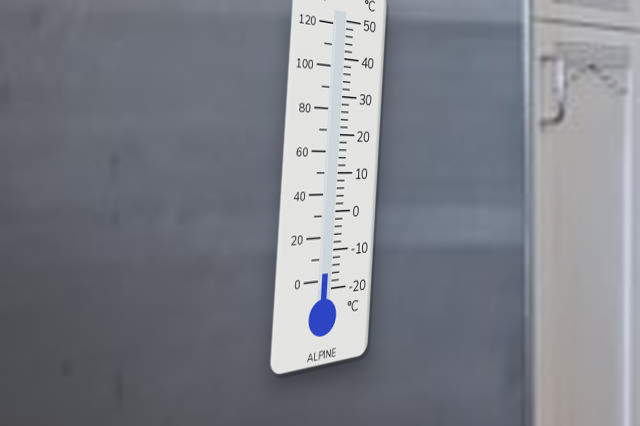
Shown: -16 °C
